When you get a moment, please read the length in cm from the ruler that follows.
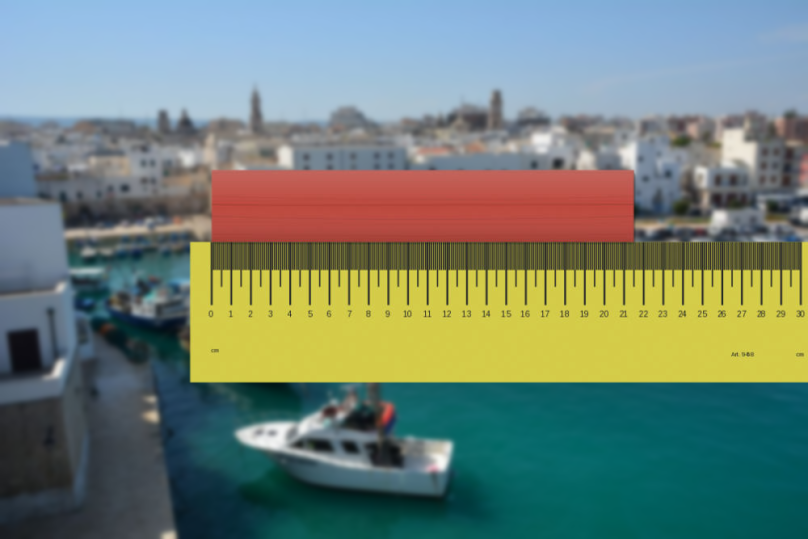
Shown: 21.5 cm
